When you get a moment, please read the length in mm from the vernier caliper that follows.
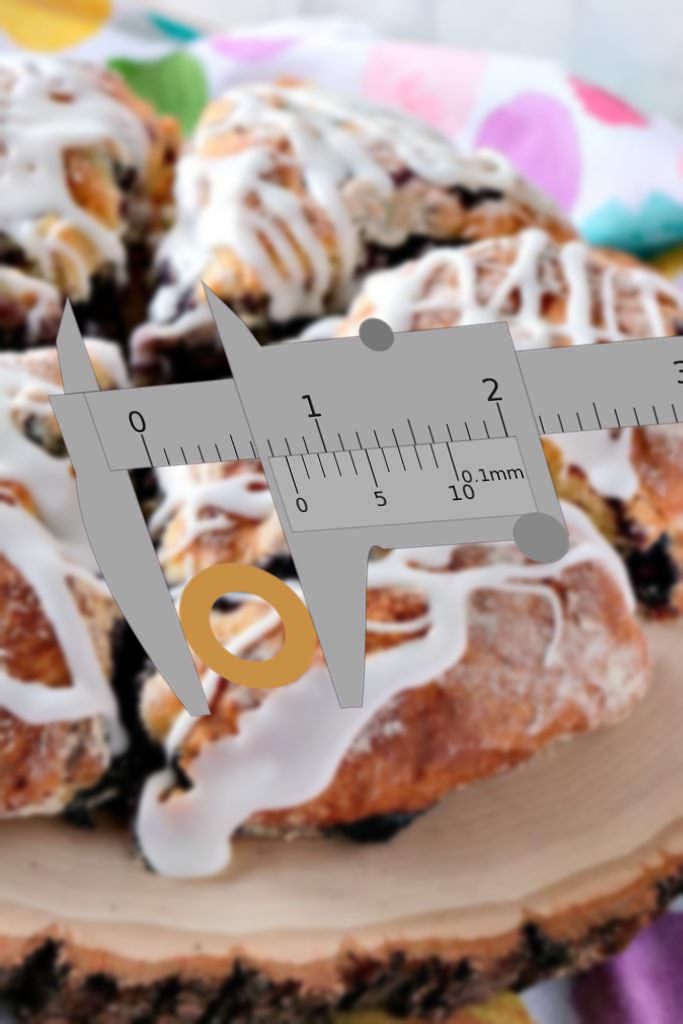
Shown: 7.7 mm
